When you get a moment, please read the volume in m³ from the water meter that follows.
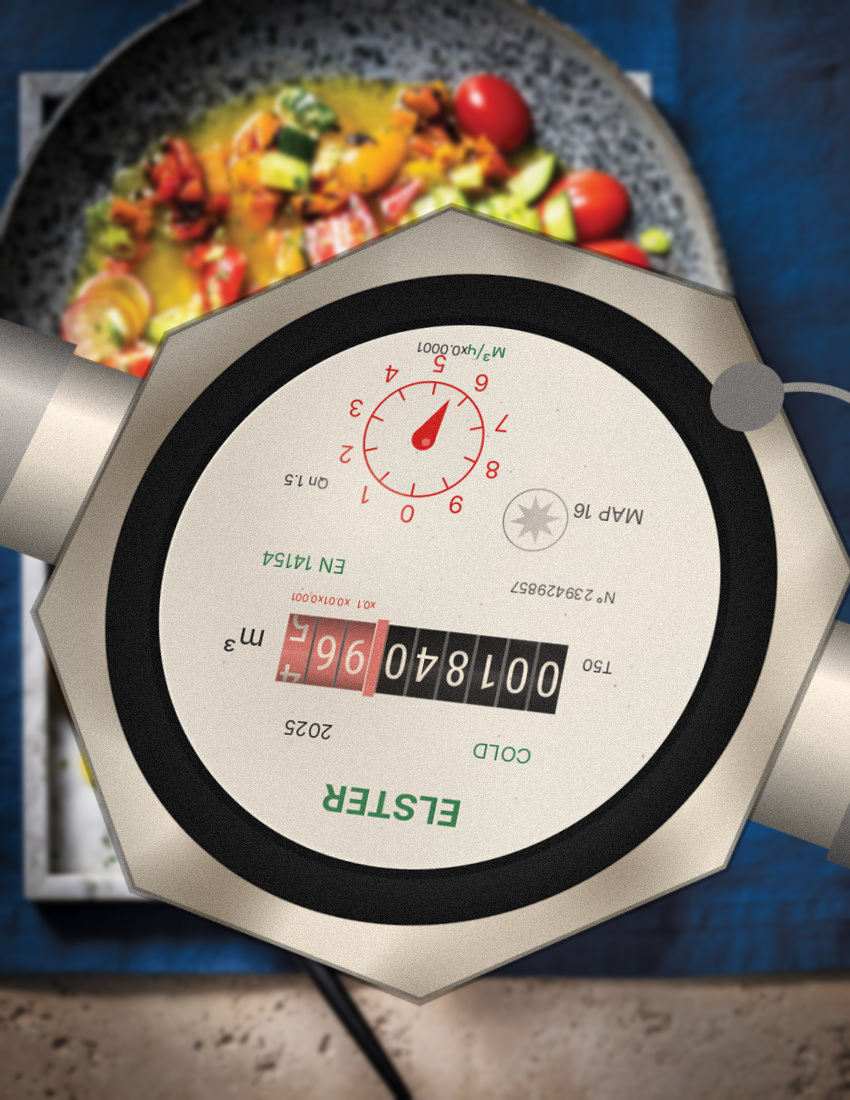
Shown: 1840.9645 m³
